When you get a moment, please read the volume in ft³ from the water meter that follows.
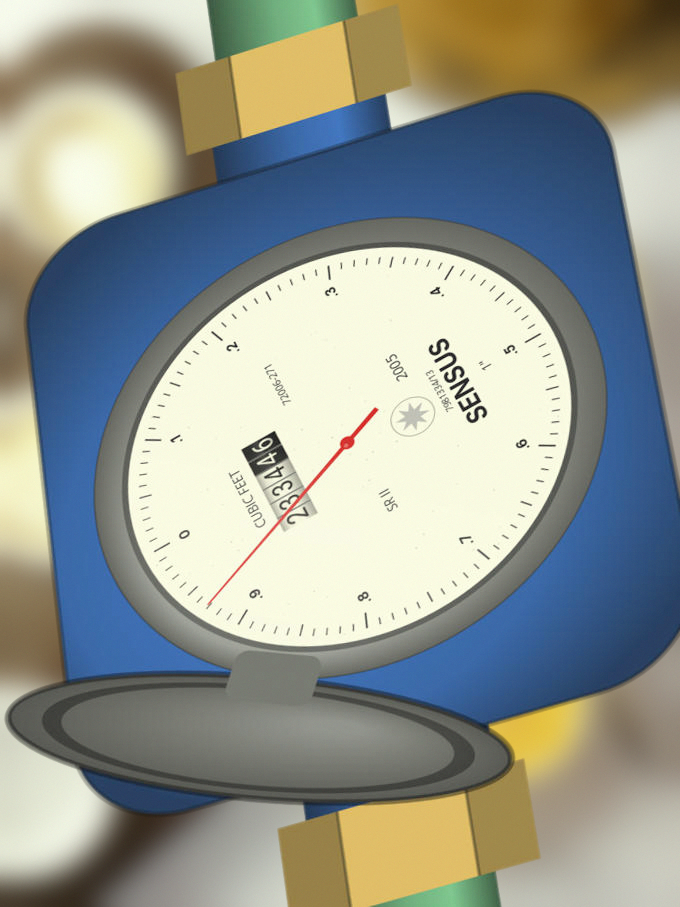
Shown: 233445.93 ft³
